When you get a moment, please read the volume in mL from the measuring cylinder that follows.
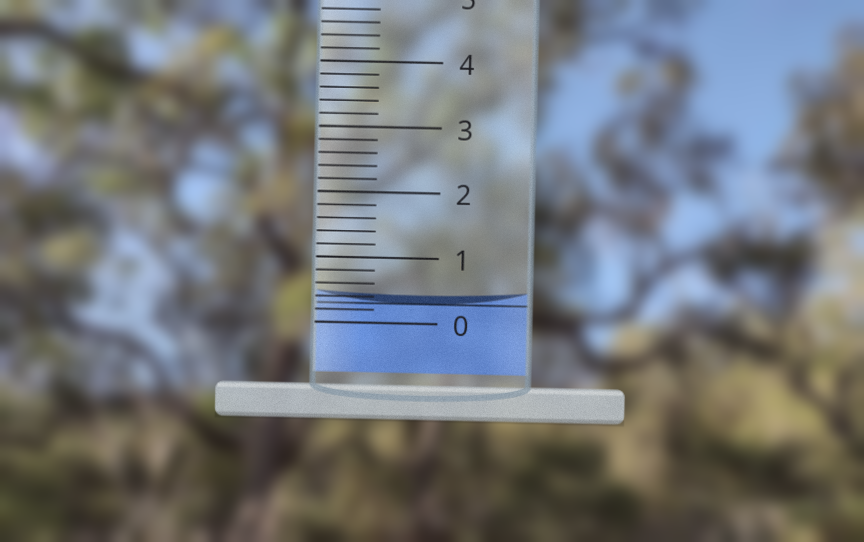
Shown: 0.3 mL
